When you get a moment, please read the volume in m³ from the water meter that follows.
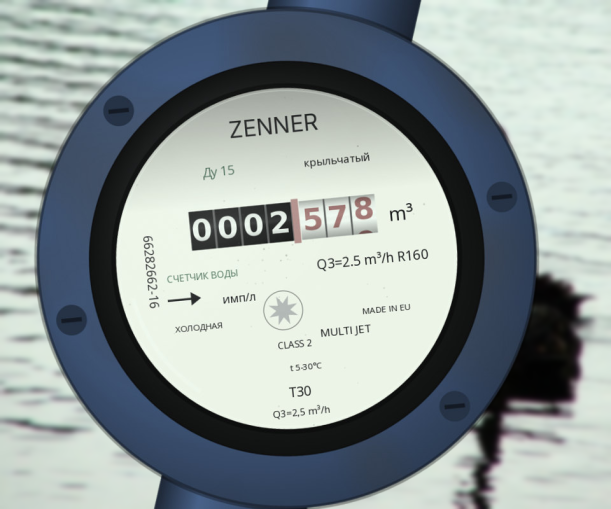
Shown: 2.578 m³
